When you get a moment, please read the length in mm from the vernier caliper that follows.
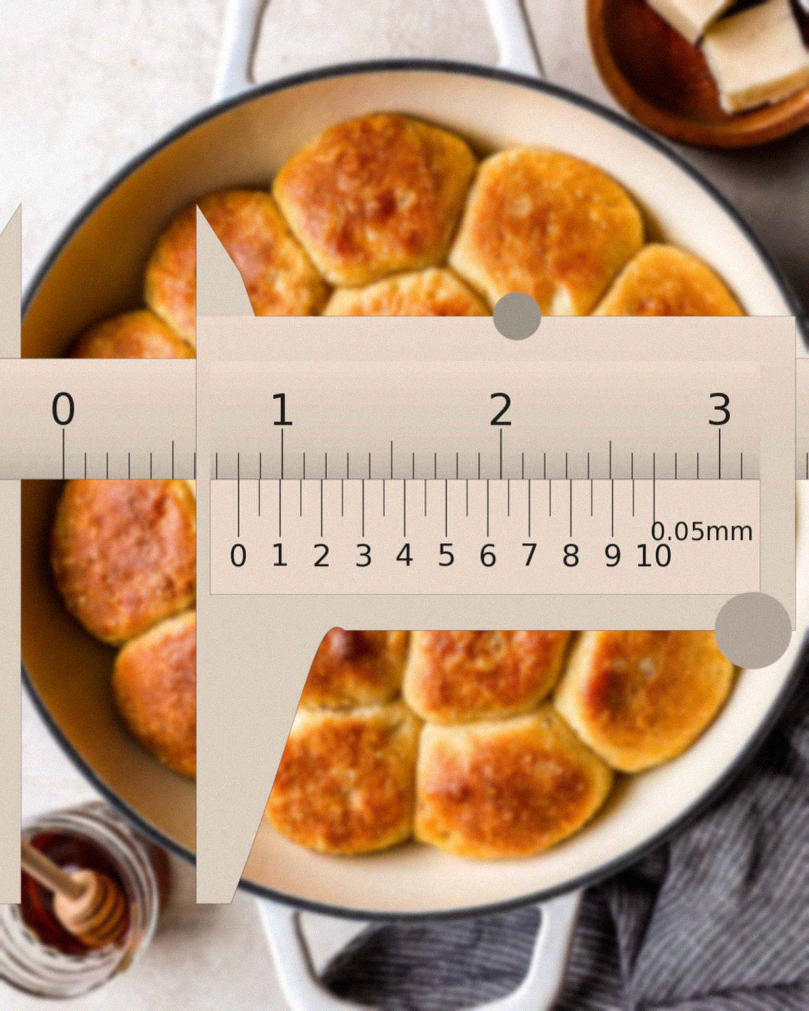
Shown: 8.00 mm
